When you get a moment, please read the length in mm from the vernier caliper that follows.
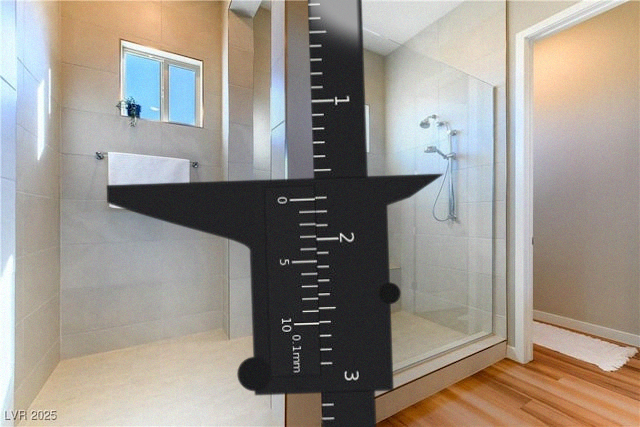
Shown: 17.1 mm
